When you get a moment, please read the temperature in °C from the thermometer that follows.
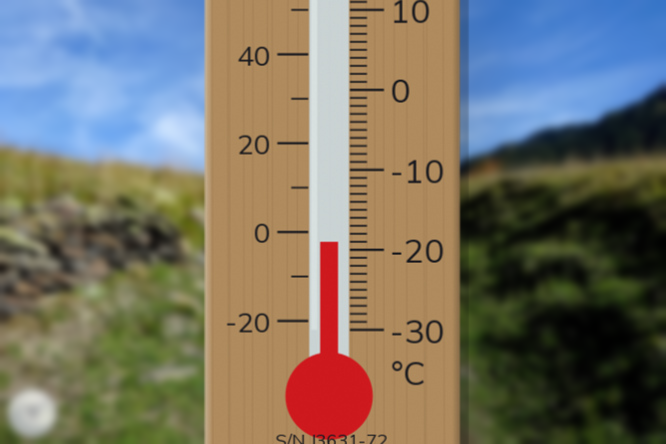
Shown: -19 °C
